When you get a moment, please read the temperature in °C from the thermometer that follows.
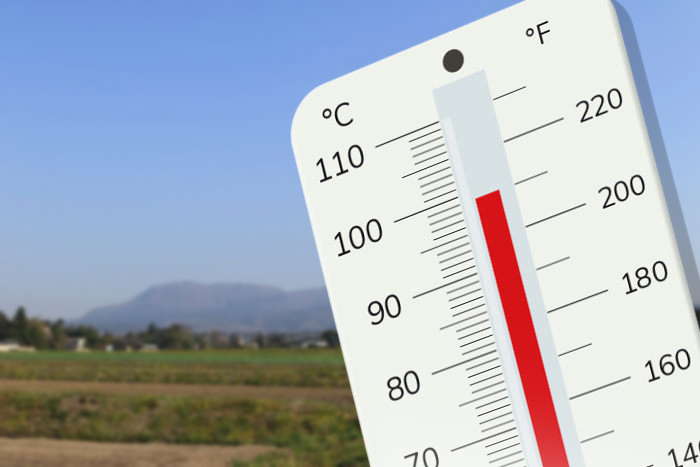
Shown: 99 °C
